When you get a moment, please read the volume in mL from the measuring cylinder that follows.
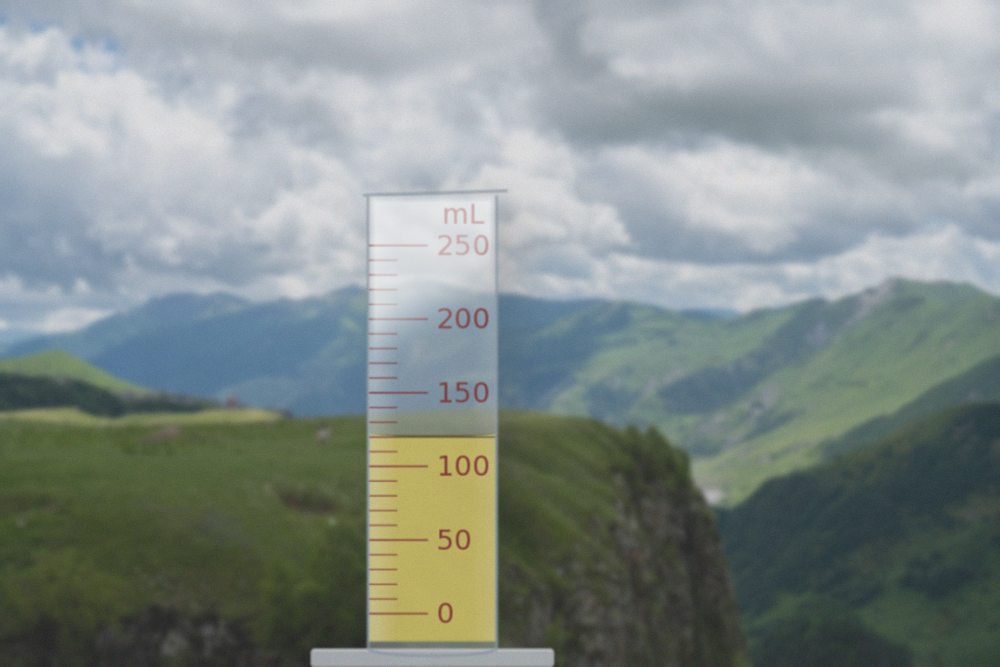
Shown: 120 mL
